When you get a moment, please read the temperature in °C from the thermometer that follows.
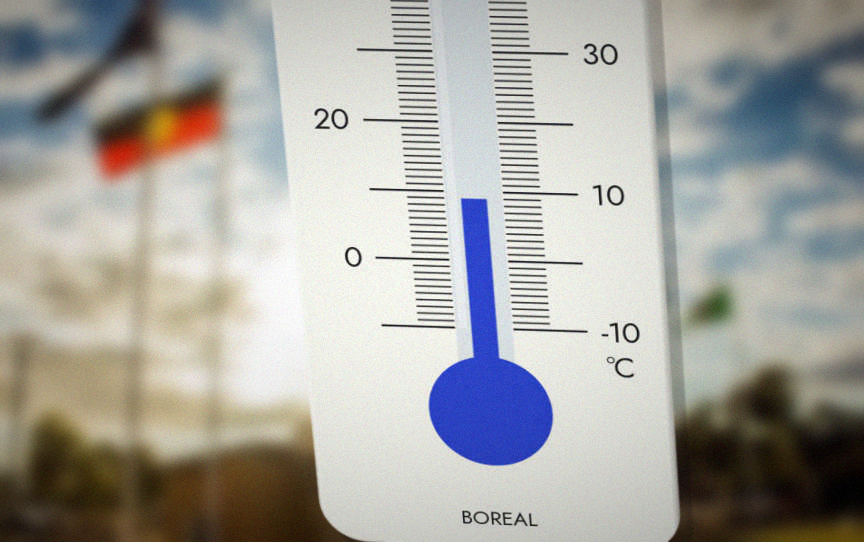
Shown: 9 °C
